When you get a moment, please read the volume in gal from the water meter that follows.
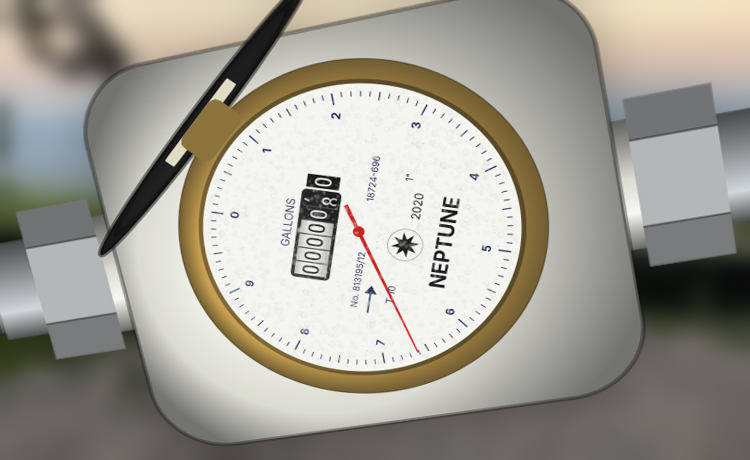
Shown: 76.6 gal
